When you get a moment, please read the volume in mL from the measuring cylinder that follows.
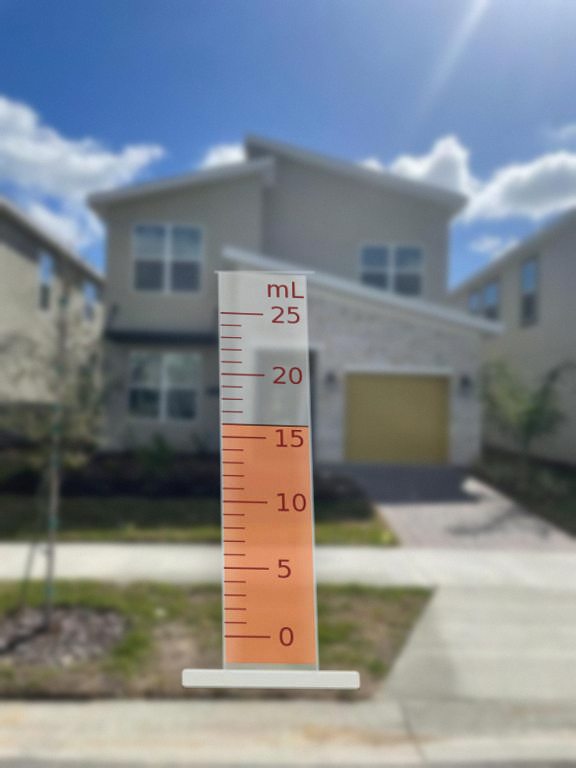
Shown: 16 mL
